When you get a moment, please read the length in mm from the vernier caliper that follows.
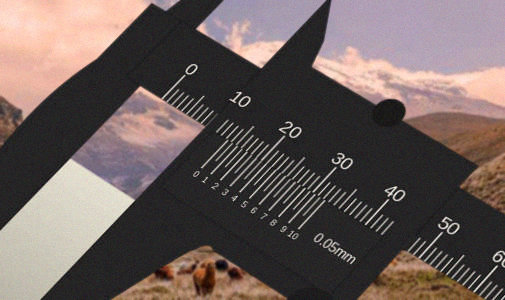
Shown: 13.4 mm
